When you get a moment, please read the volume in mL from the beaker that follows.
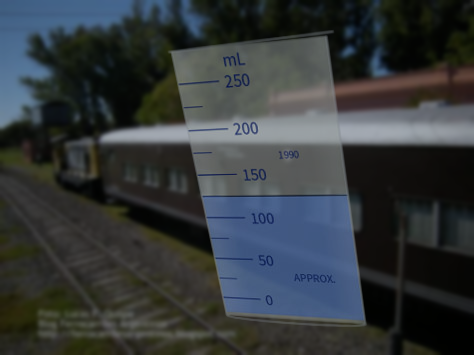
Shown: 125 mL
